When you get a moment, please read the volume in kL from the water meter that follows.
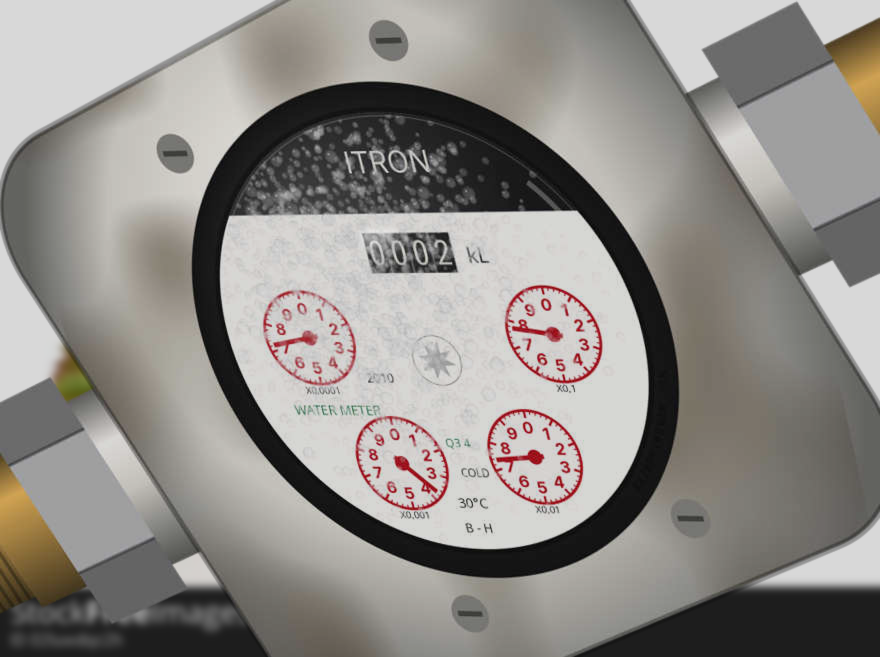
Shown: 2.7737 kL
